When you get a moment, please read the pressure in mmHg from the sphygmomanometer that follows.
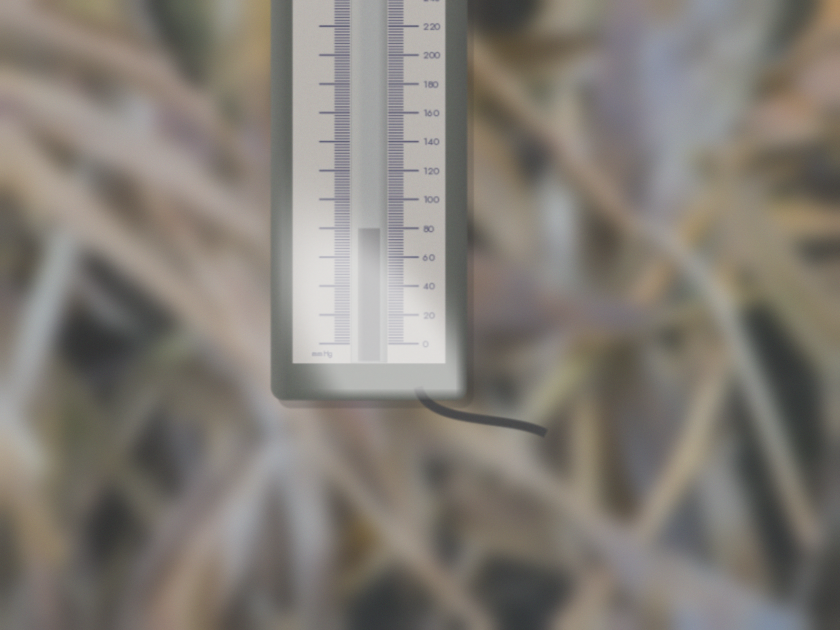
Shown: 80 mmHg
